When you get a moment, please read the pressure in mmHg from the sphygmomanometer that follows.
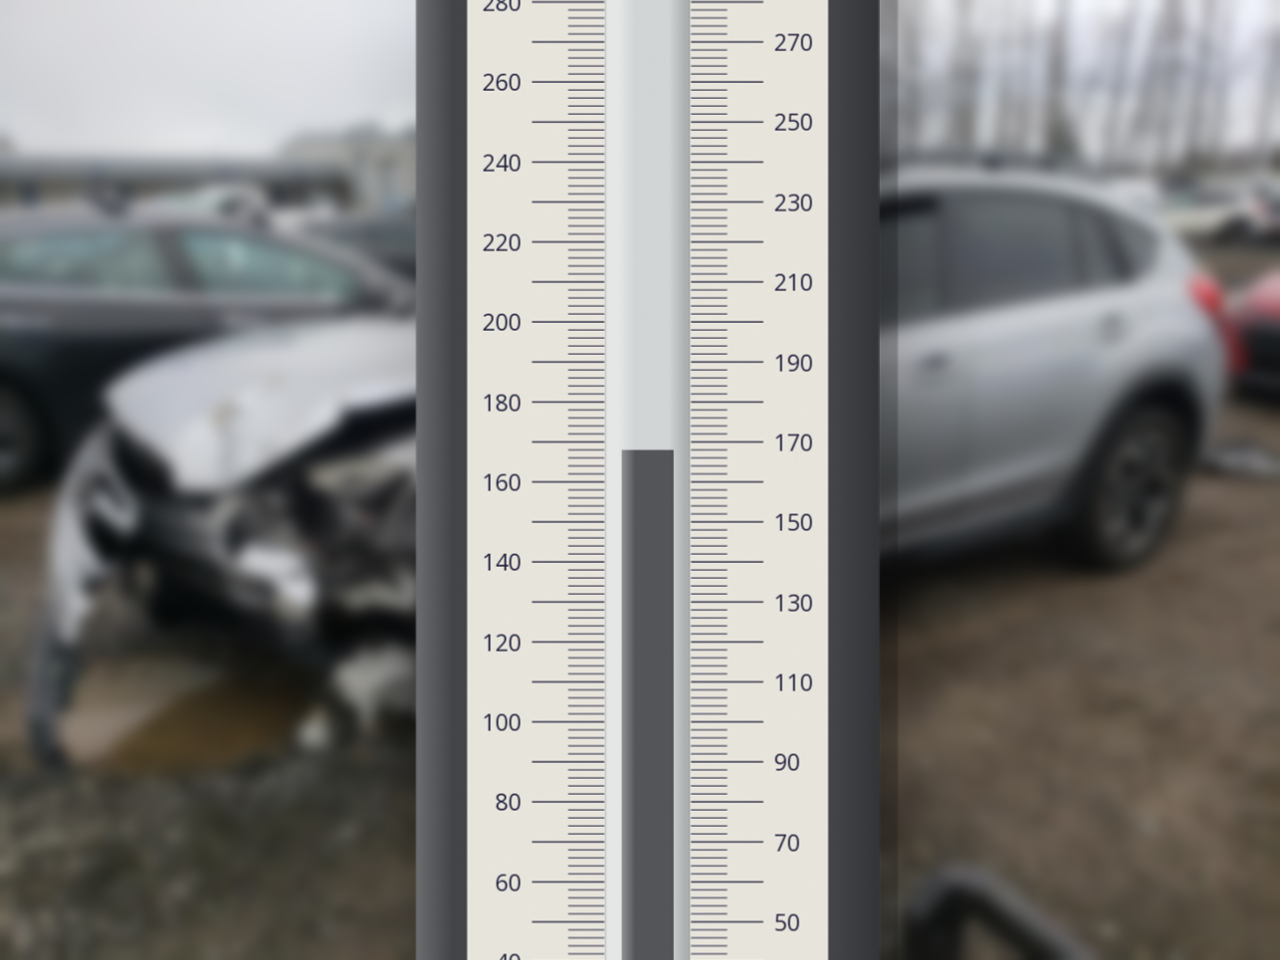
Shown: 168 mmHg
